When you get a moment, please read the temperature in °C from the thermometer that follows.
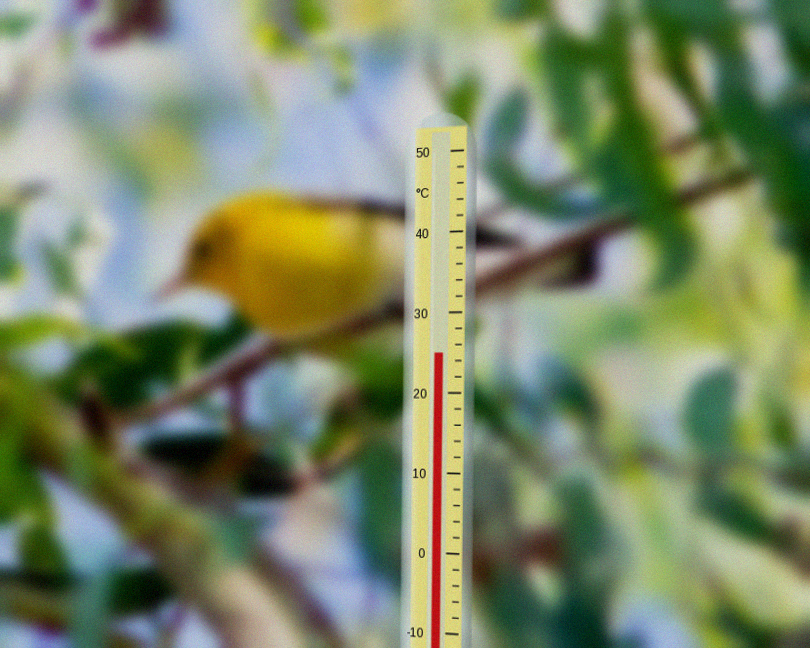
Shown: 25 °C
